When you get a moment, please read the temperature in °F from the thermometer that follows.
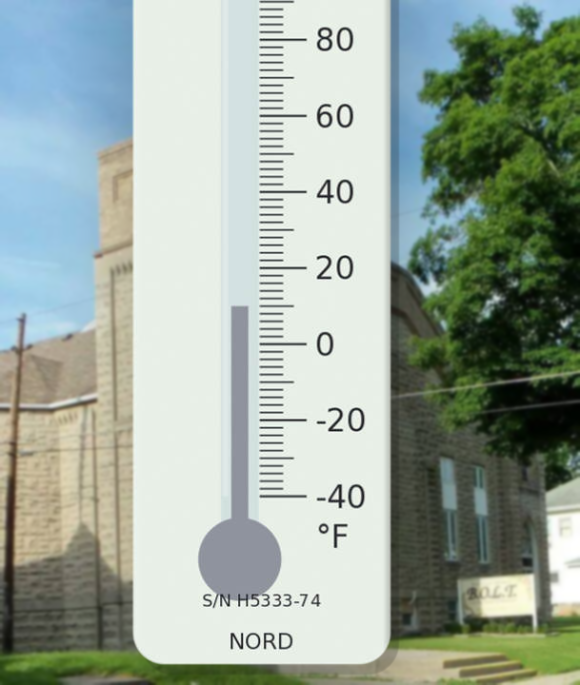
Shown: 10 °F
